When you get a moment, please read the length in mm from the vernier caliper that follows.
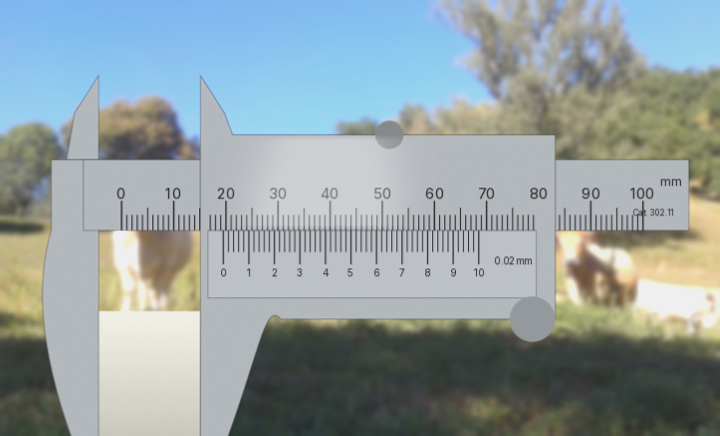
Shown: 19.5 mm
